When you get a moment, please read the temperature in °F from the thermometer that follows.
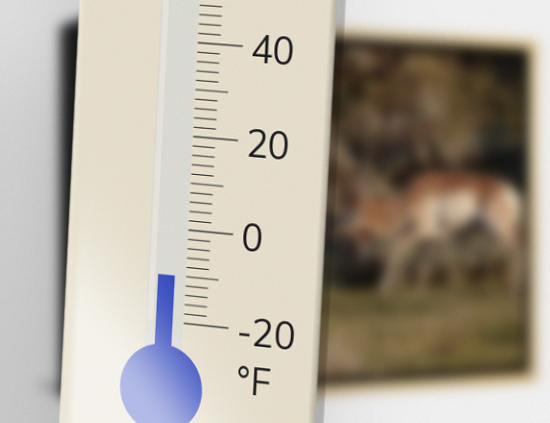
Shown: -10 °F
